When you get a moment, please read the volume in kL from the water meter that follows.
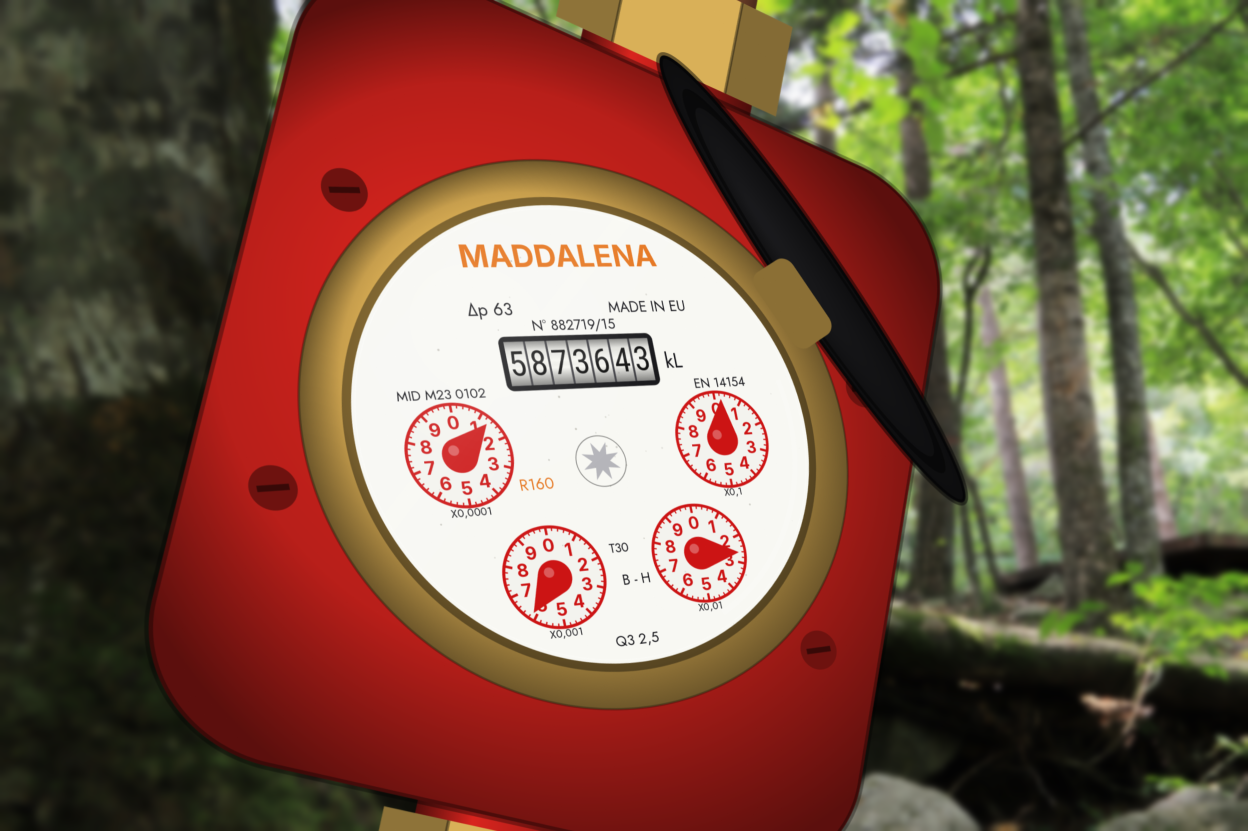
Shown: 5873643.0261 kL
